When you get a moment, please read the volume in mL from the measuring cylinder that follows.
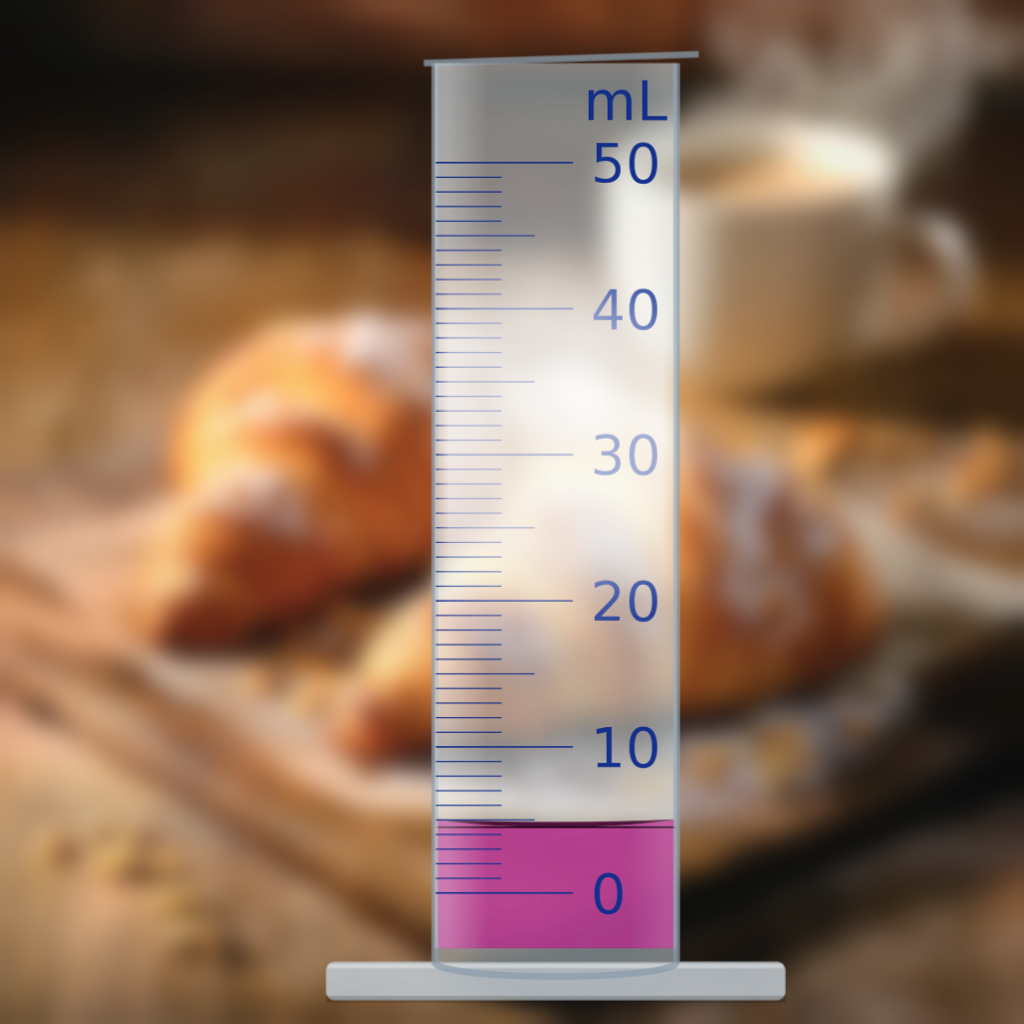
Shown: 4.5 mL
